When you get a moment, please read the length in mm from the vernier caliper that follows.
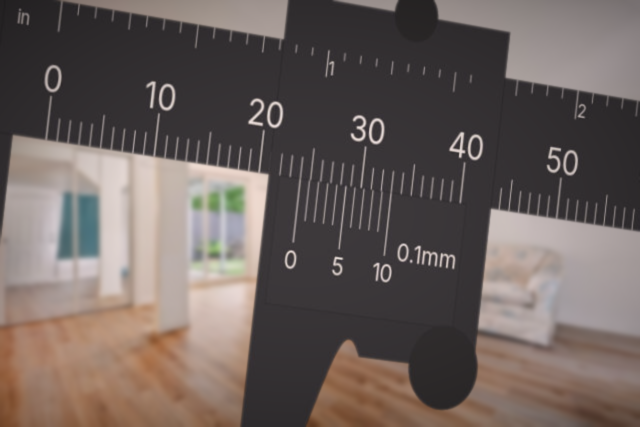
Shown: 24.0 mm
